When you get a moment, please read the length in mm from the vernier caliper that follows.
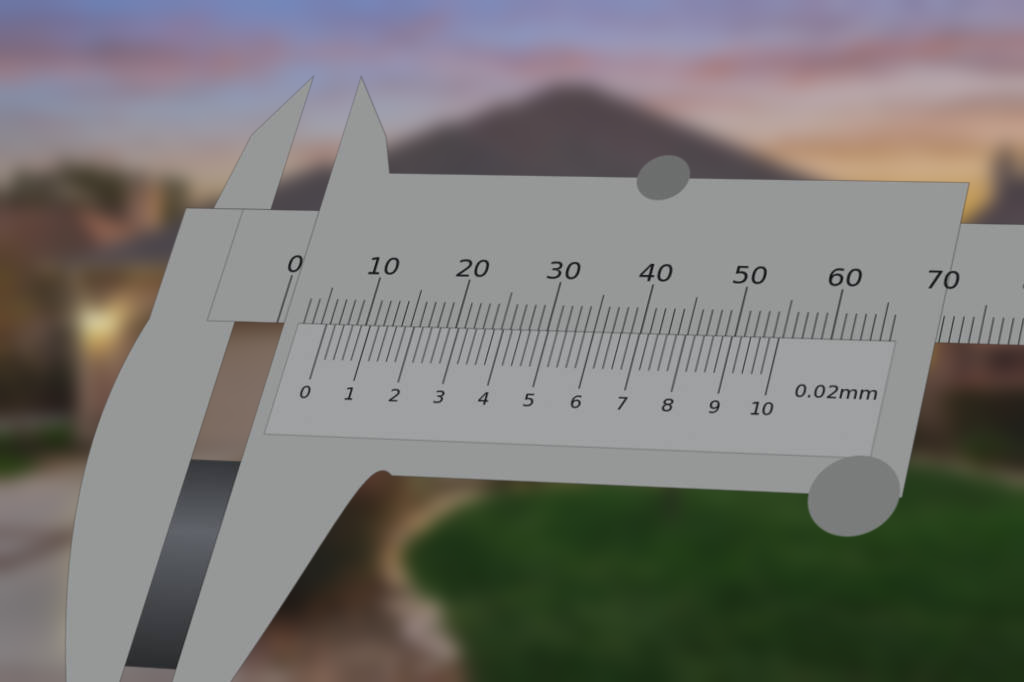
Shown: 5.6 mm
